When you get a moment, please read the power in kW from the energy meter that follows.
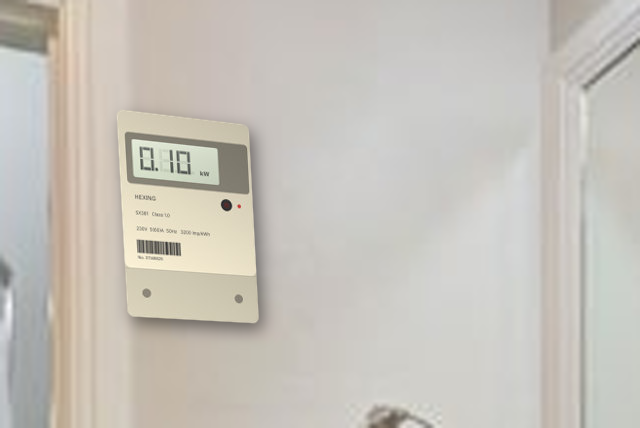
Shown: 0.10 kW
